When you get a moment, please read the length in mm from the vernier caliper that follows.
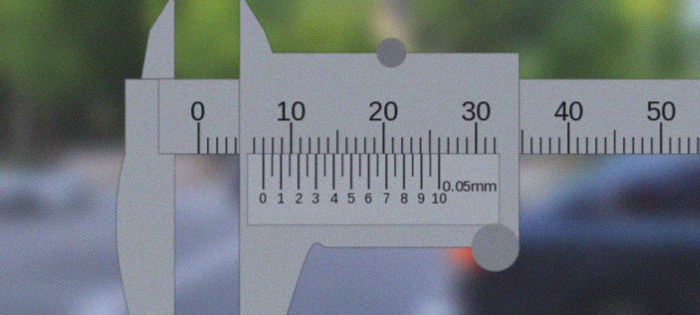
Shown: 7.0 mm
